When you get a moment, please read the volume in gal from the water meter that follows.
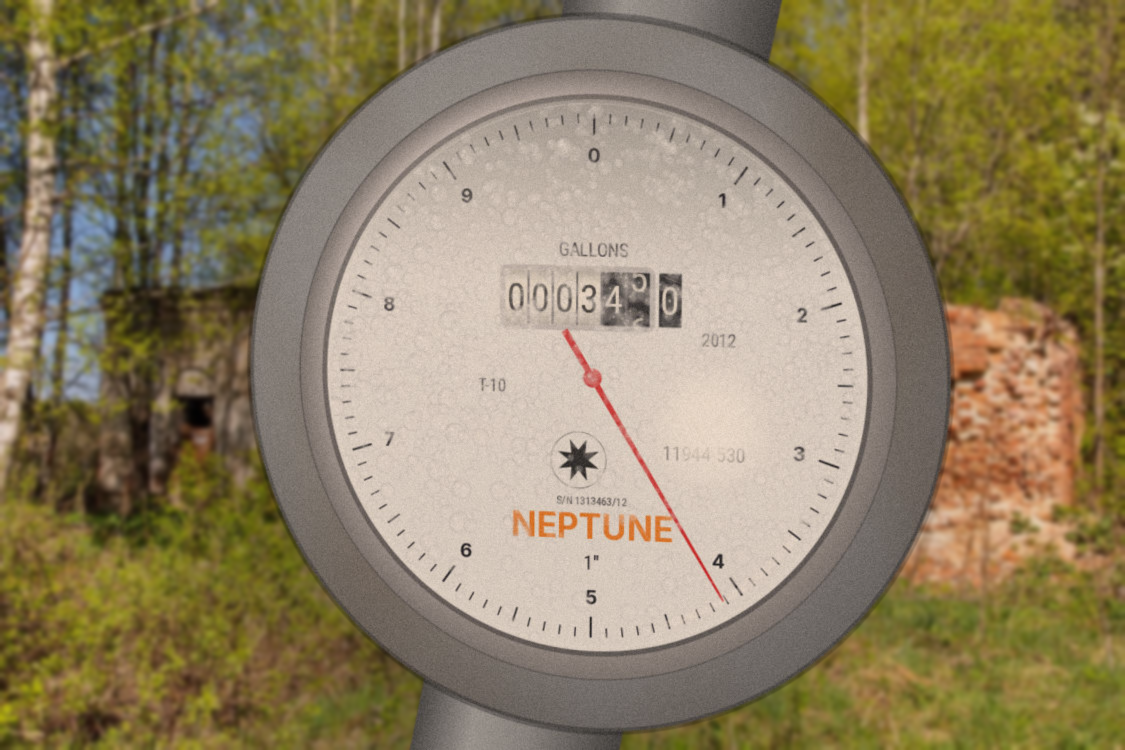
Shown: 3454.1 gal
